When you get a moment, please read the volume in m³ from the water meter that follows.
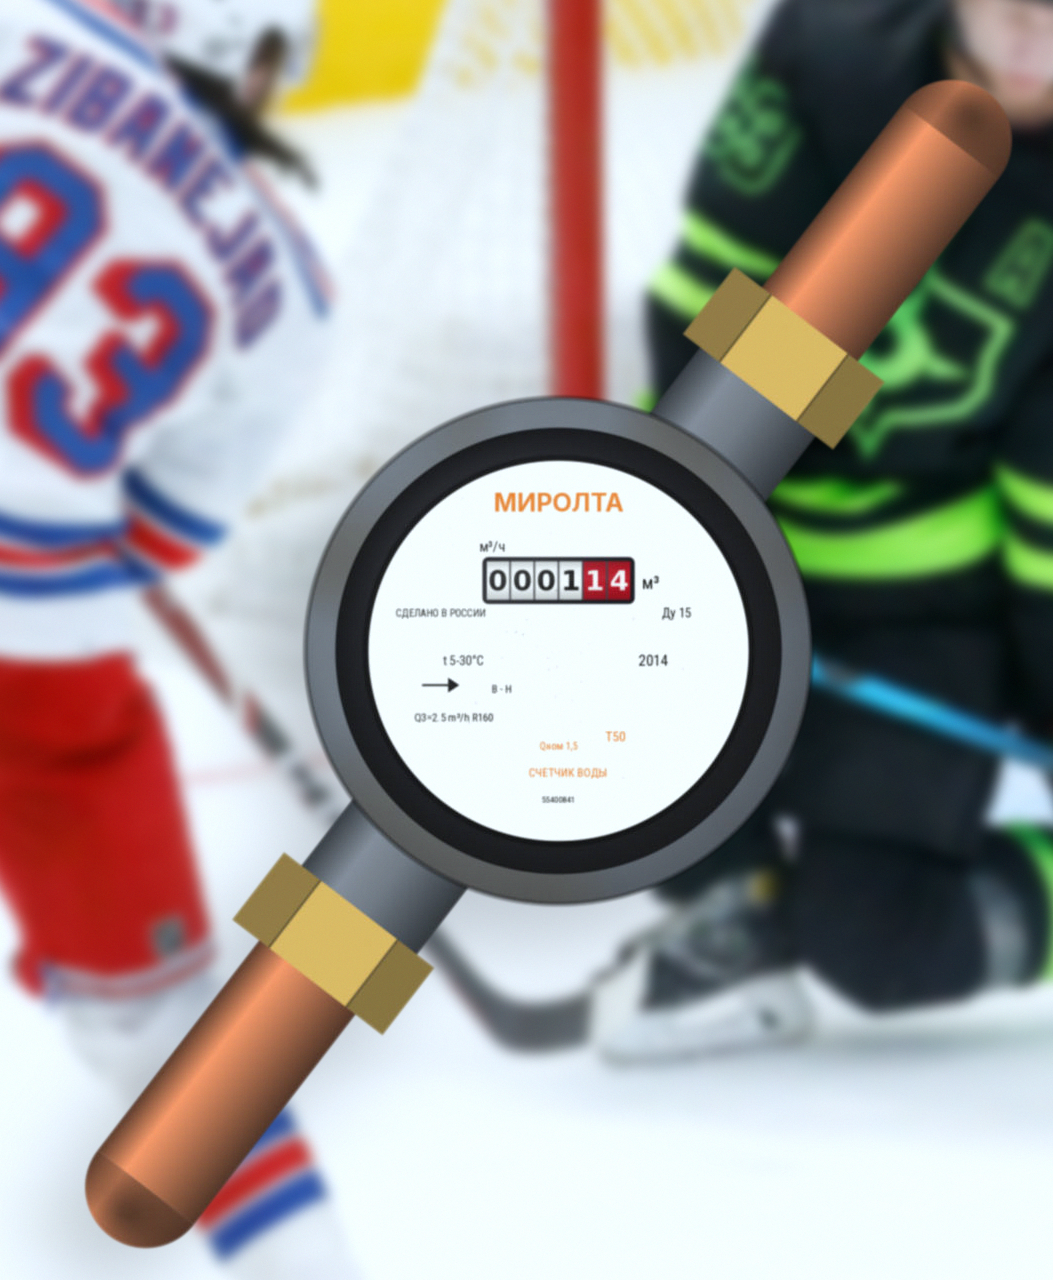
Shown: 1.14 m³
